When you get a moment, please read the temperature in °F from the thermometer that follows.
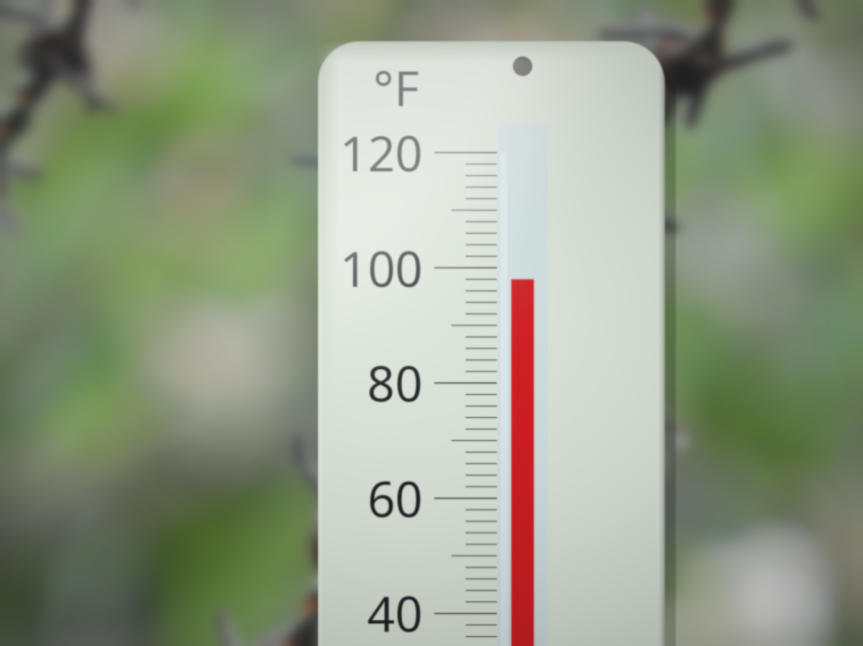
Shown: 98 °F
